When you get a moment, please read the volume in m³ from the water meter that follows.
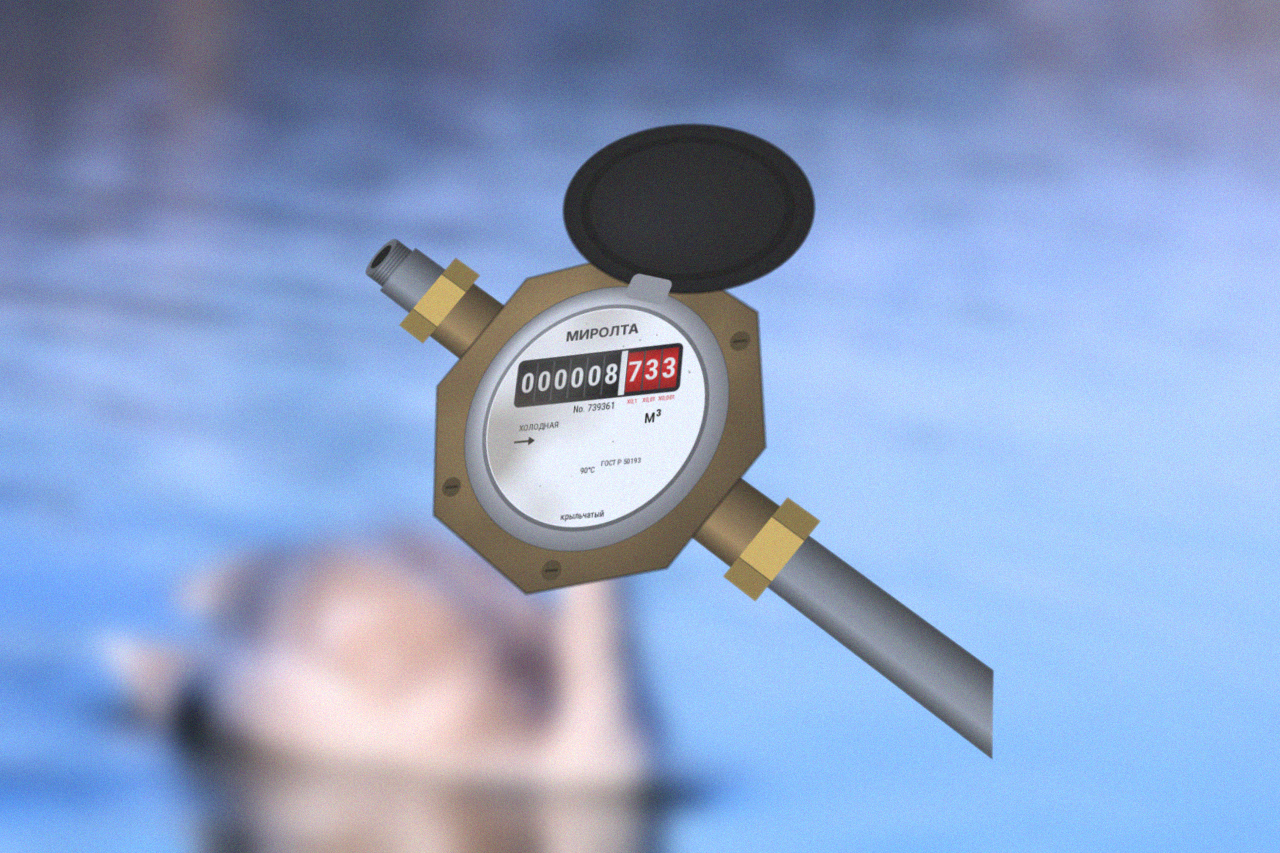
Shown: 8.733 m³
